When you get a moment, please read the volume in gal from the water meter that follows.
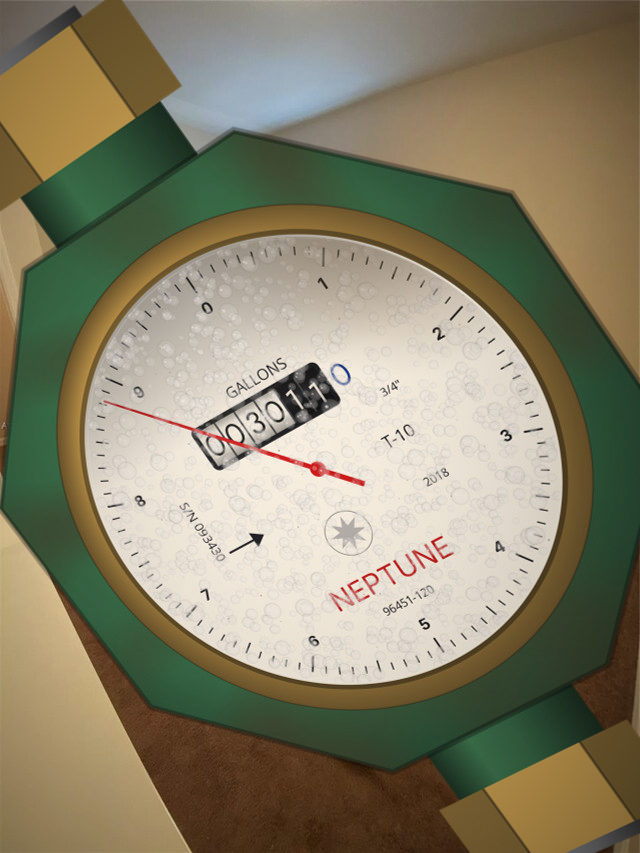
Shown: 30108.8 gal
